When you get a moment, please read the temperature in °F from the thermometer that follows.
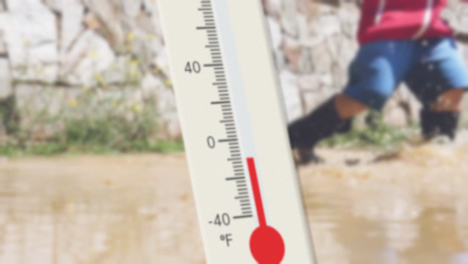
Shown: -10 °F
